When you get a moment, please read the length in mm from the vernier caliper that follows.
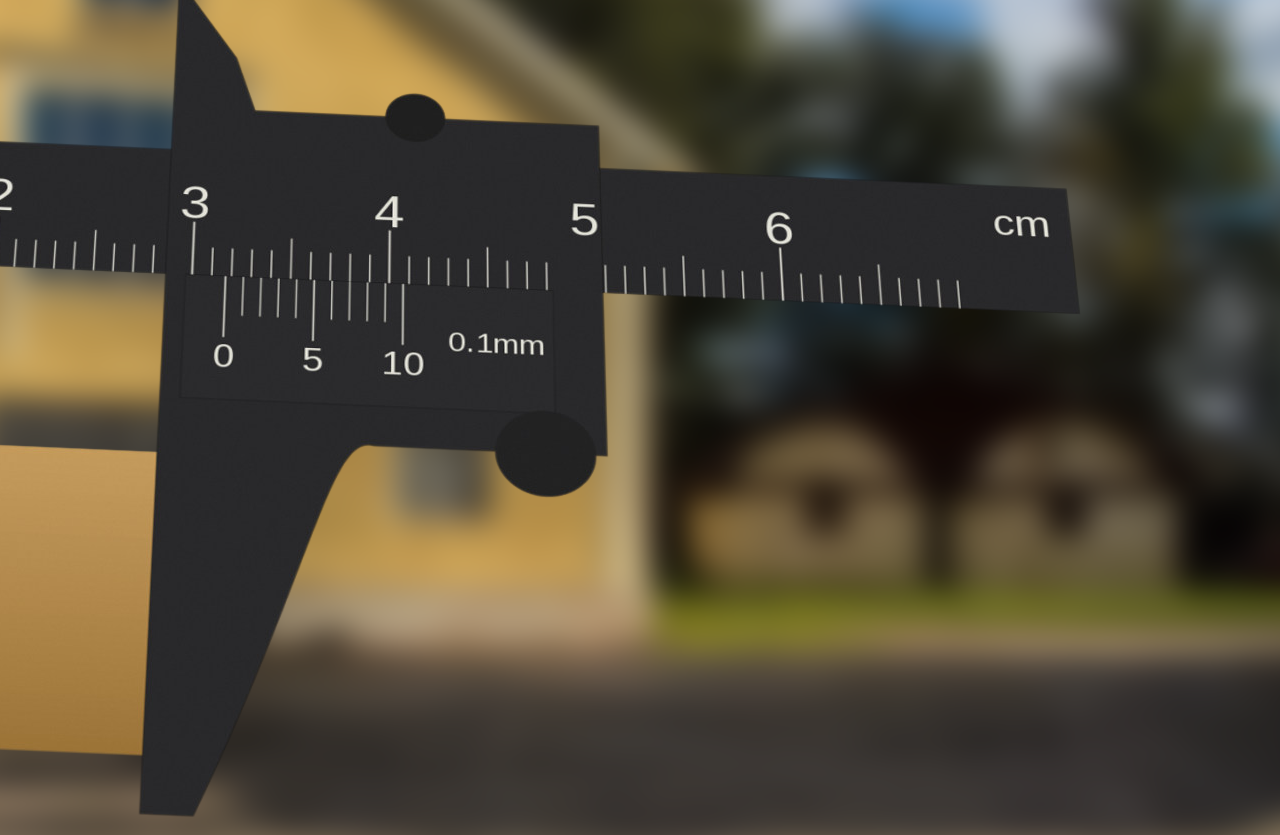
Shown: 31.7 mm
